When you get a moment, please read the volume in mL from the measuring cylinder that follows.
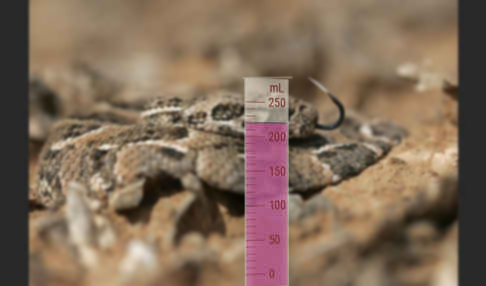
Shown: 220 mL
